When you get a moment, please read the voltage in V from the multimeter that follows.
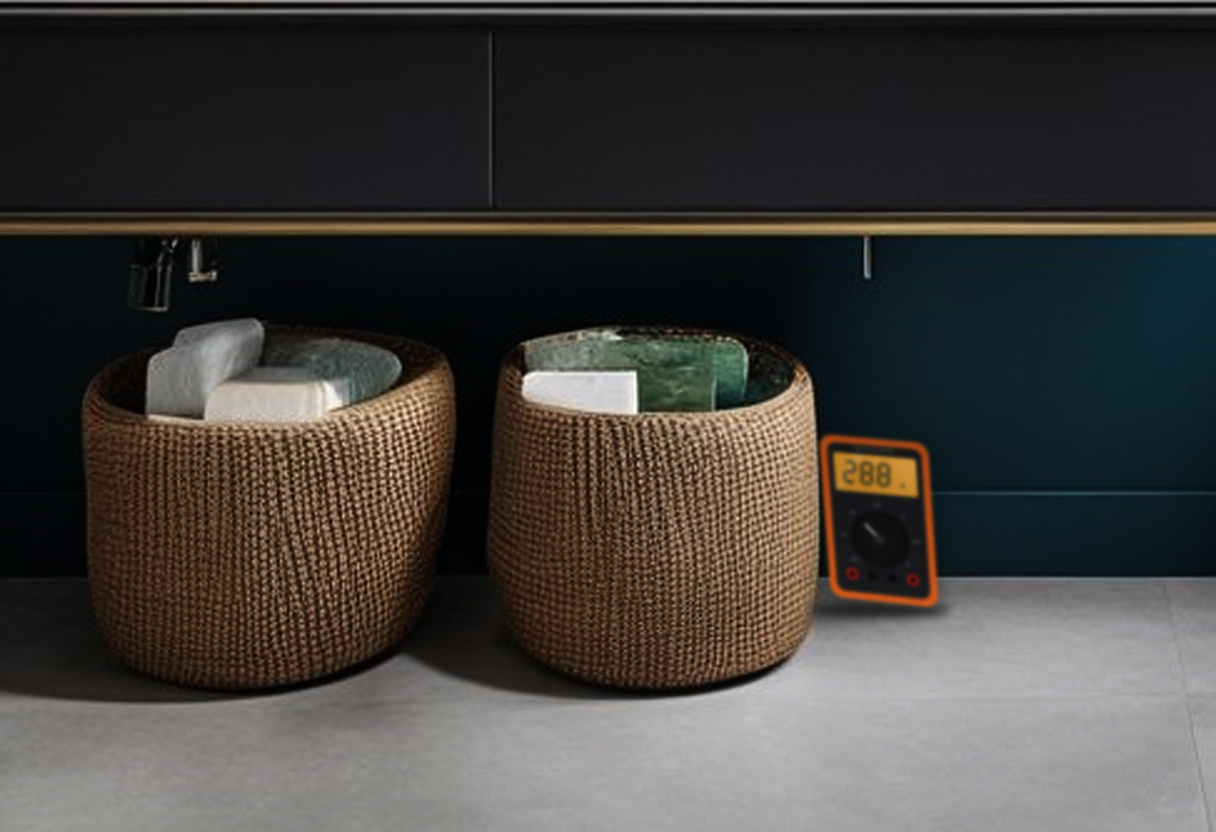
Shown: 288 V
